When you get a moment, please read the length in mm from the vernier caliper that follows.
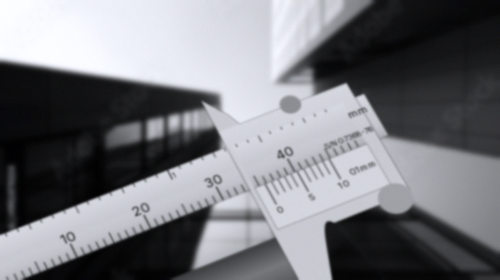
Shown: 35.8 mm
